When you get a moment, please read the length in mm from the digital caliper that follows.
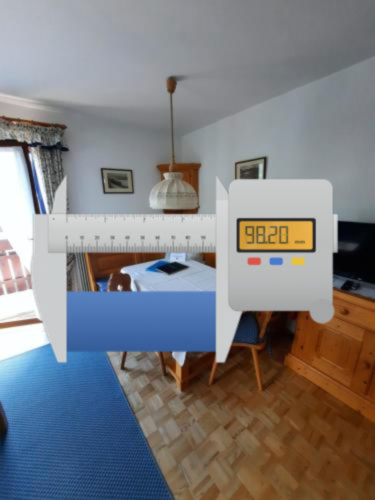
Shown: 98.20 mm
